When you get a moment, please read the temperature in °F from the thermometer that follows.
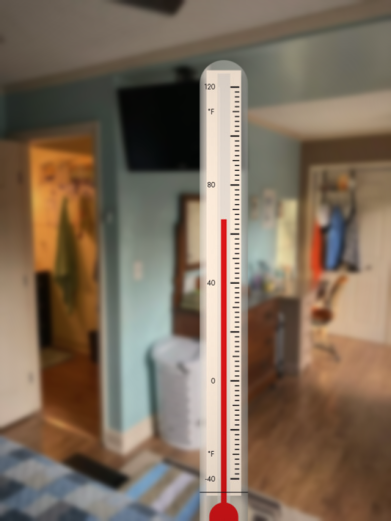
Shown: 66 °F
